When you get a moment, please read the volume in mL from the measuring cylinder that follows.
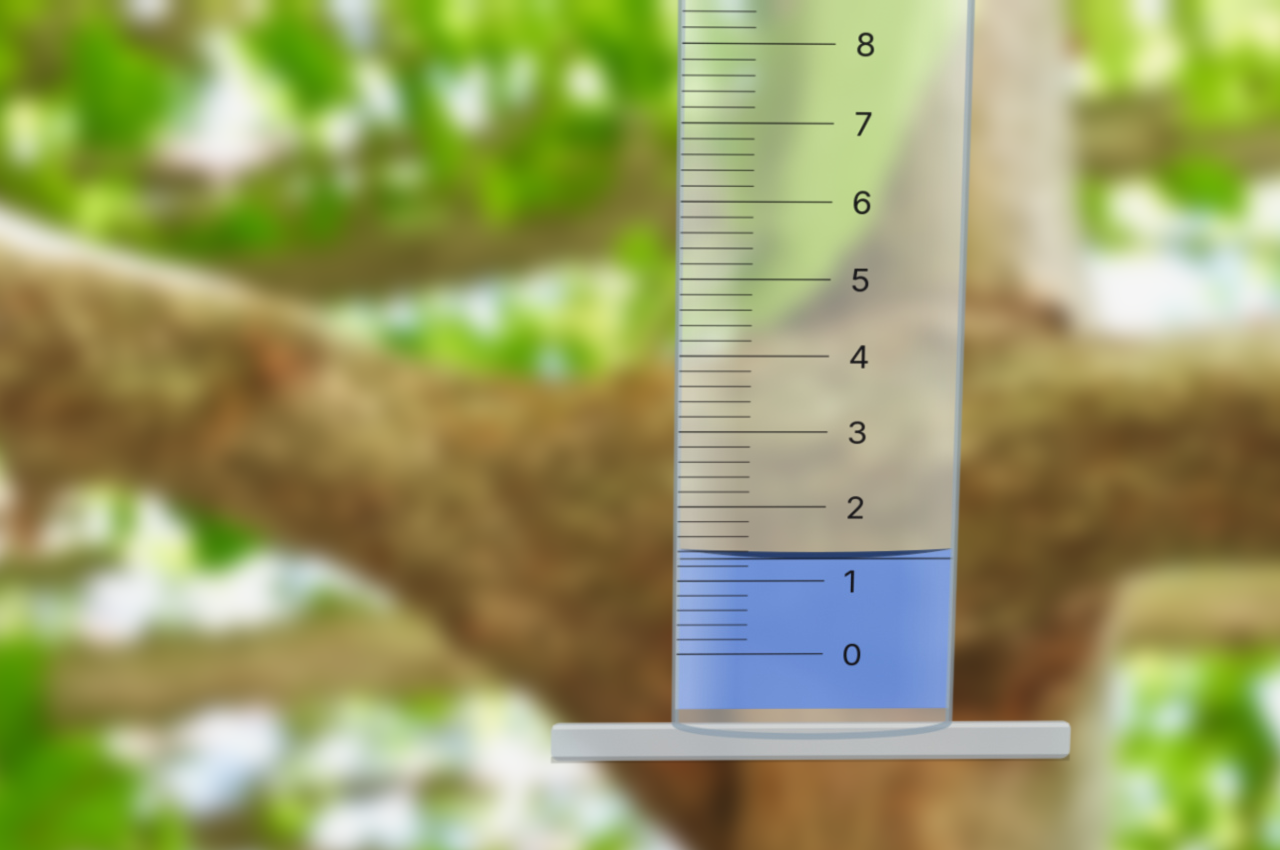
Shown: 1.3 mL
